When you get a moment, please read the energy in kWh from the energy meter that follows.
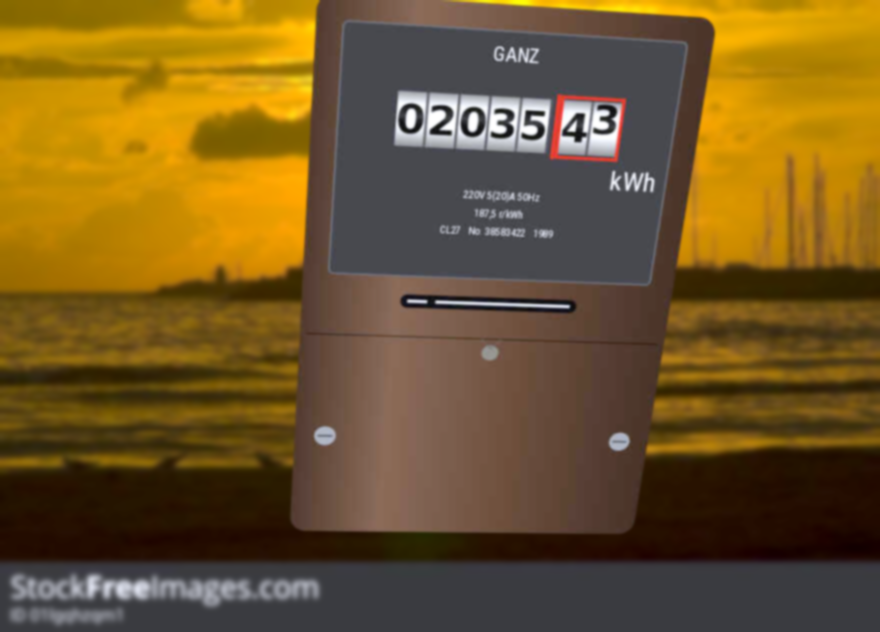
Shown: 2035.43 kWh
